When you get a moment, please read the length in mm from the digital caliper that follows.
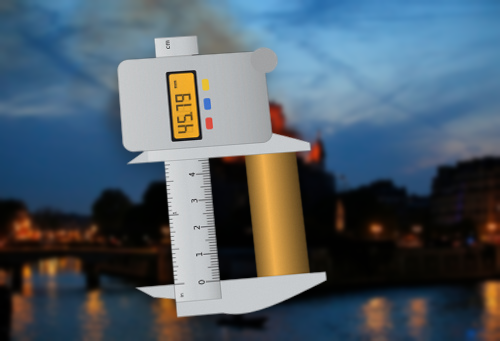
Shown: 45.79 mm
